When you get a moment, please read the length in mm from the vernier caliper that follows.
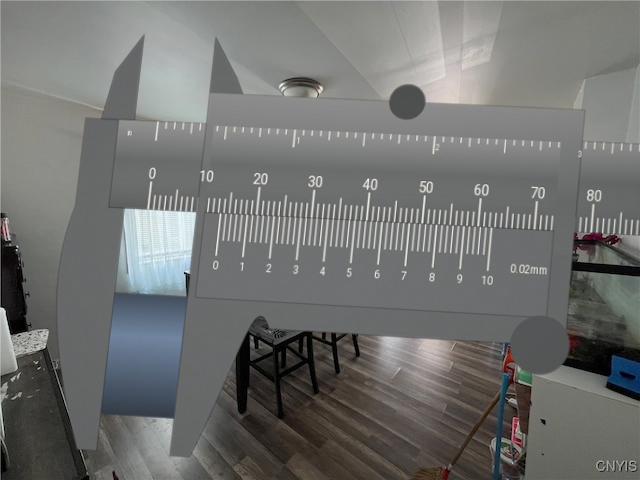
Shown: 13.4 mm
